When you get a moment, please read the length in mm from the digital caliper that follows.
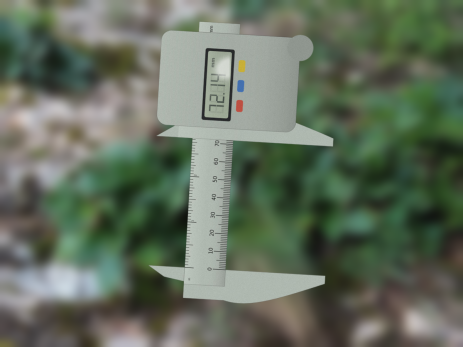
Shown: 72.14 mm
